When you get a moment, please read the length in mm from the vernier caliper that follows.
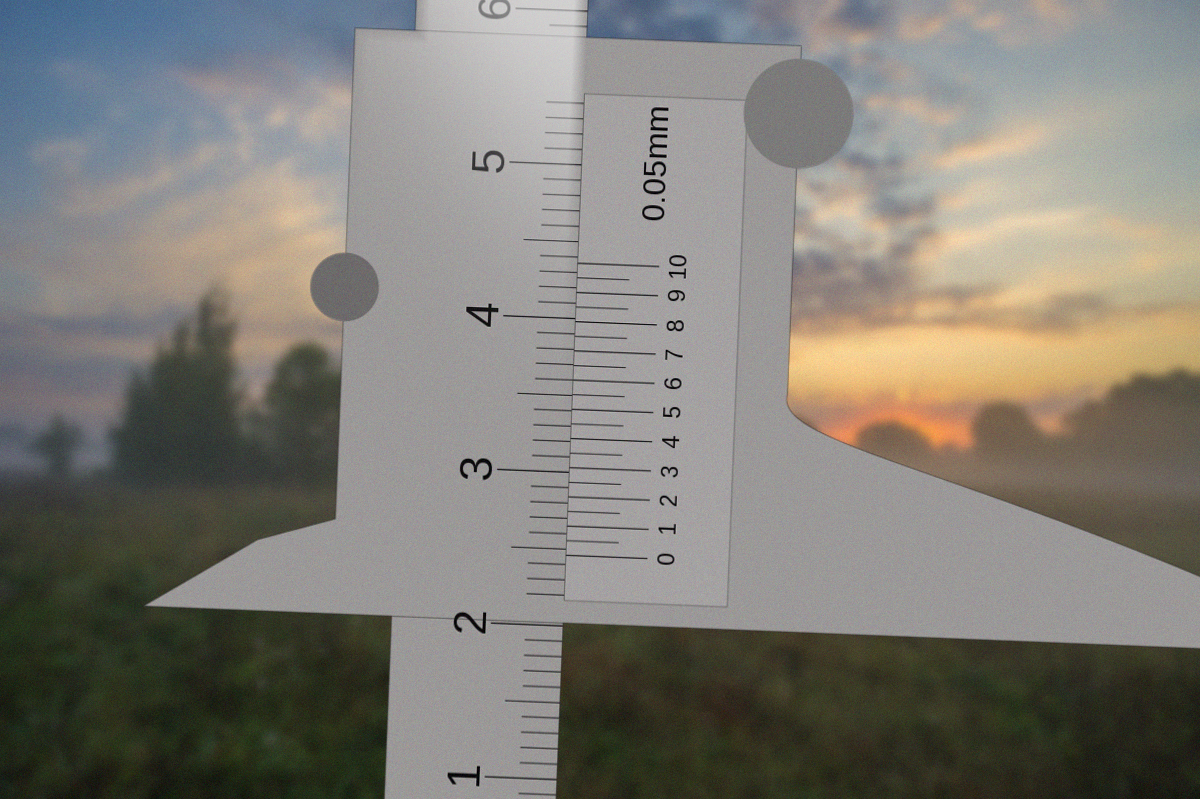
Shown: 24.6 mm
